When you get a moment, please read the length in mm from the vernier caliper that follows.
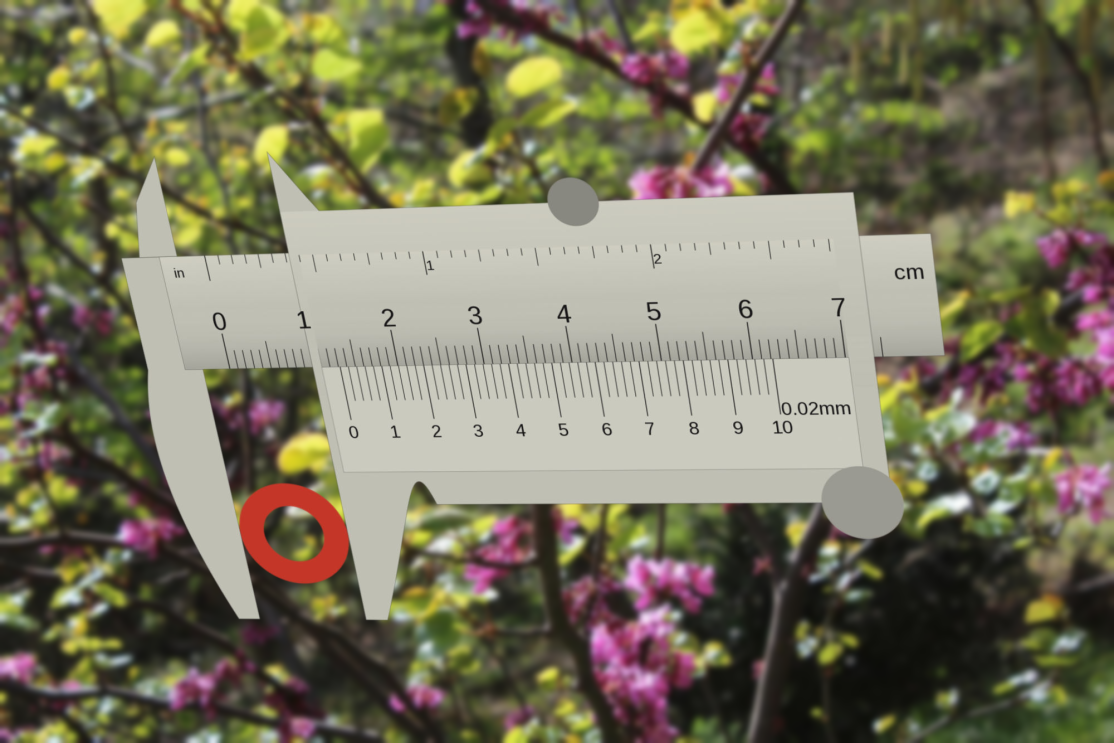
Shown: 13.2 mm
